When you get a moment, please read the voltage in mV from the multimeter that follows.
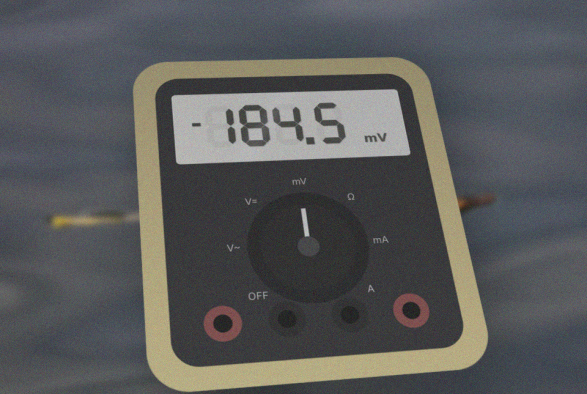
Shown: -184.5 mV
